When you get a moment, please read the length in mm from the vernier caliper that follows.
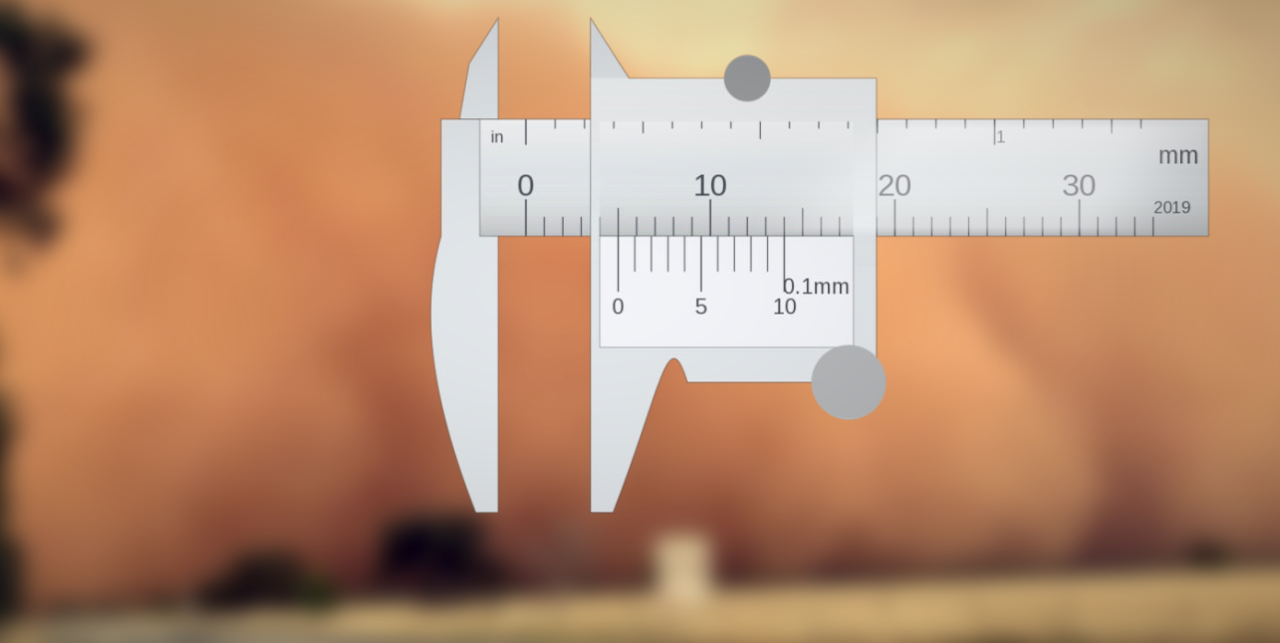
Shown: 5.0 mm
